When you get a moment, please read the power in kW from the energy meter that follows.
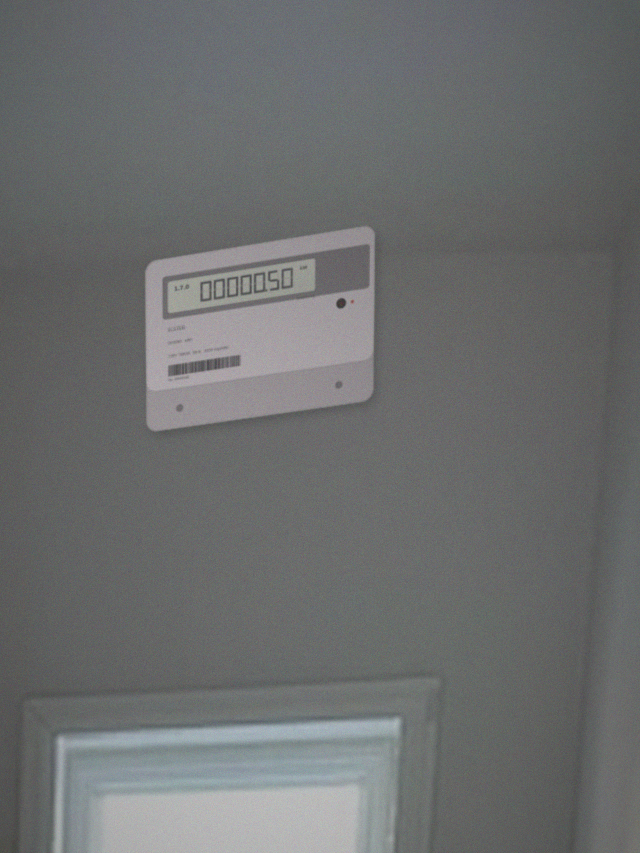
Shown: 0.50 kW
